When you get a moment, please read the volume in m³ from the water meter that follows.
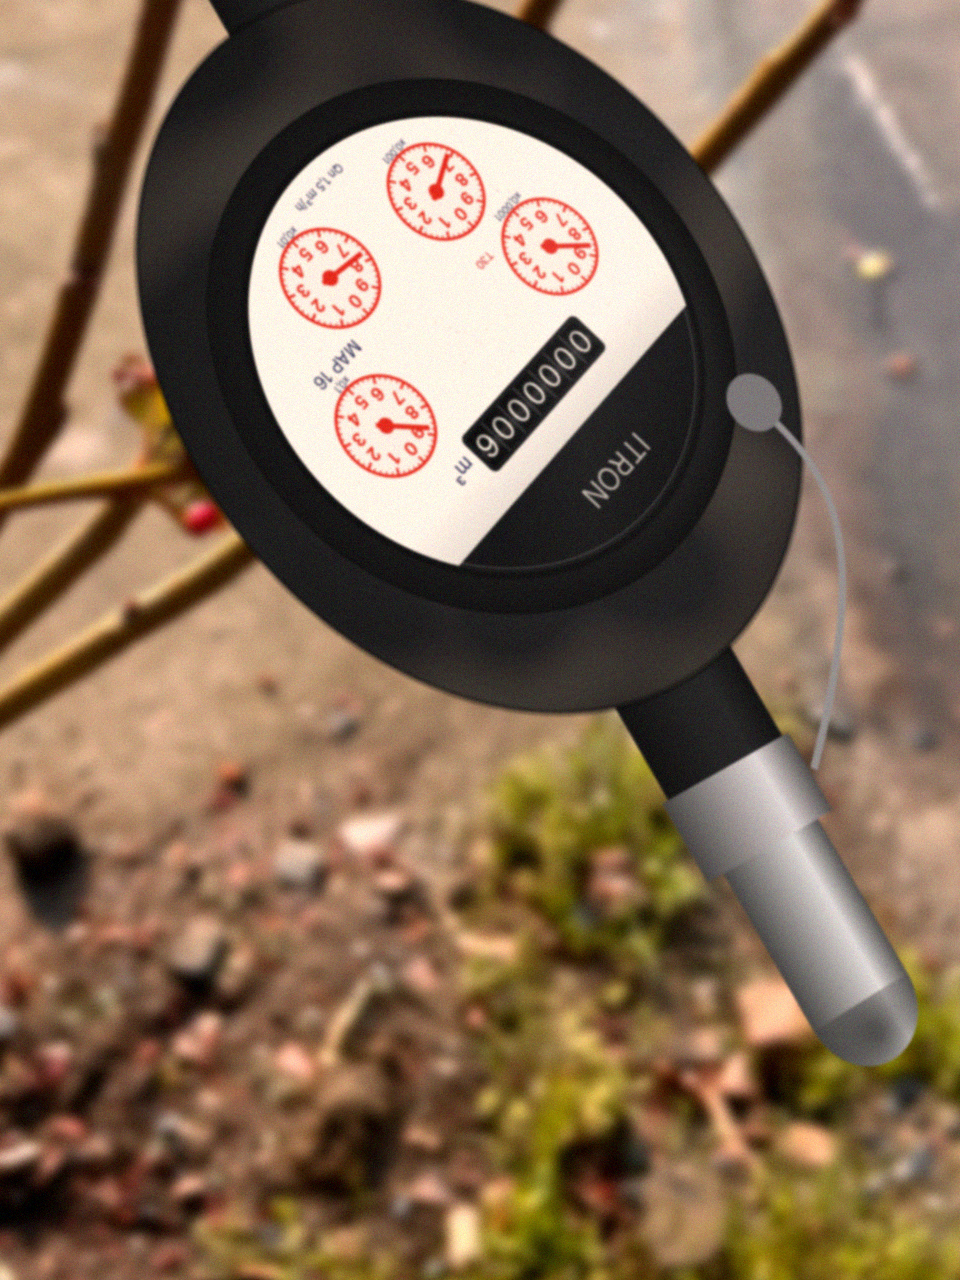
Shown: 6.8768 m³
